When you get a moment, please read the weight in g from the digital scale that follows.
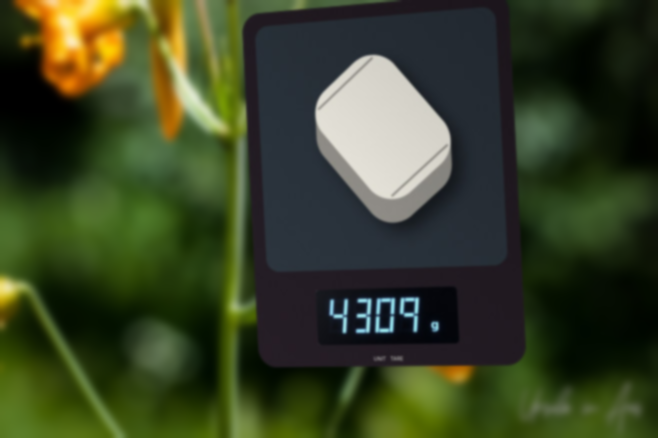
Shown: 4309 g
